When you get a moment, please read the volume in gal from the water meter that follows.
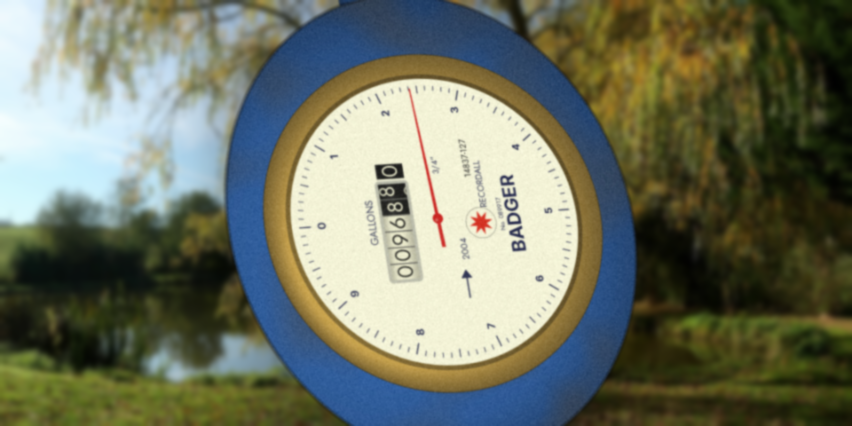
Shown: 96882.4 gal
